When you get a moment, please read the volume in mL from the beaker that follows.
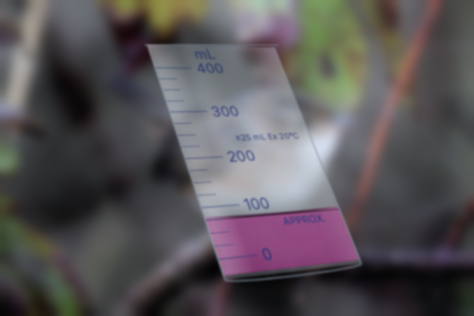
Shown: 75 mL
